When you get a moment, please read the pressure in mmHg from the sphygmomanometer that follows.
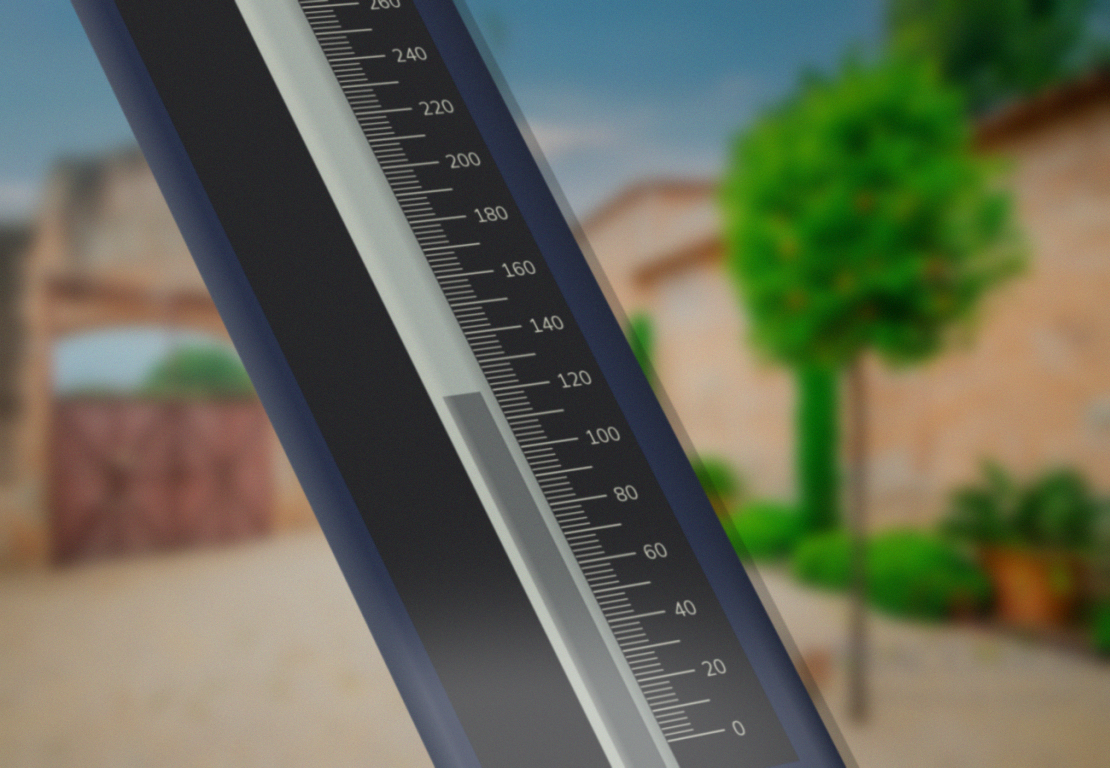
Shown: 120 mmHg
